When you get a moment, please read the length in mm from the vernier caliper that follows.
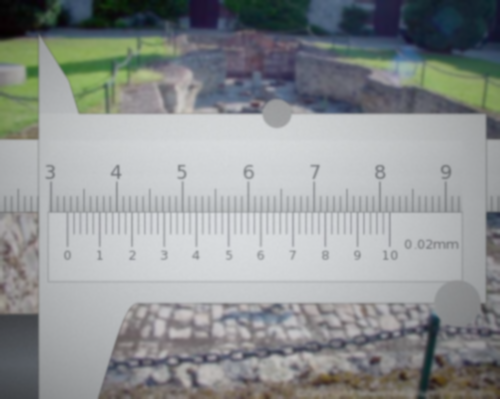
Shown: 32.5 mm
